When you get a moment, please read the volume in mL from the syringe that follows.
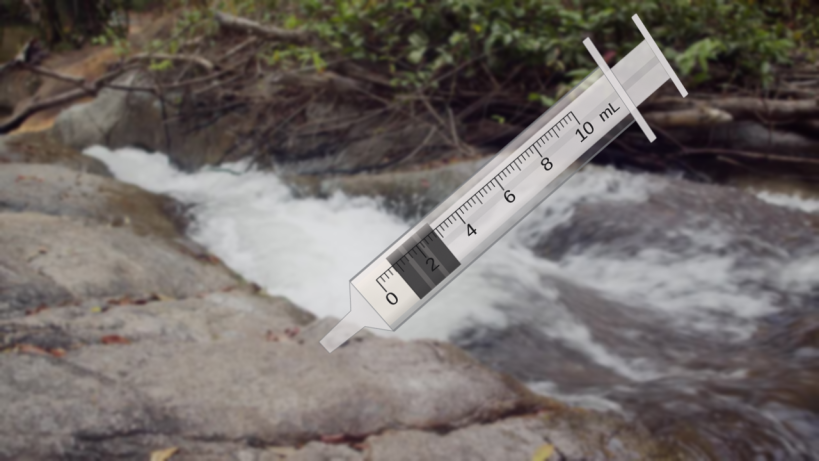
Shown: 0.8 mL
